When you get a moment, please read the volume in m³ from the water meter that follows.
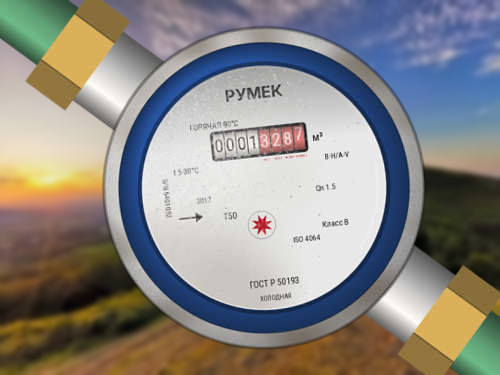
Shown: 1.3287 m³
